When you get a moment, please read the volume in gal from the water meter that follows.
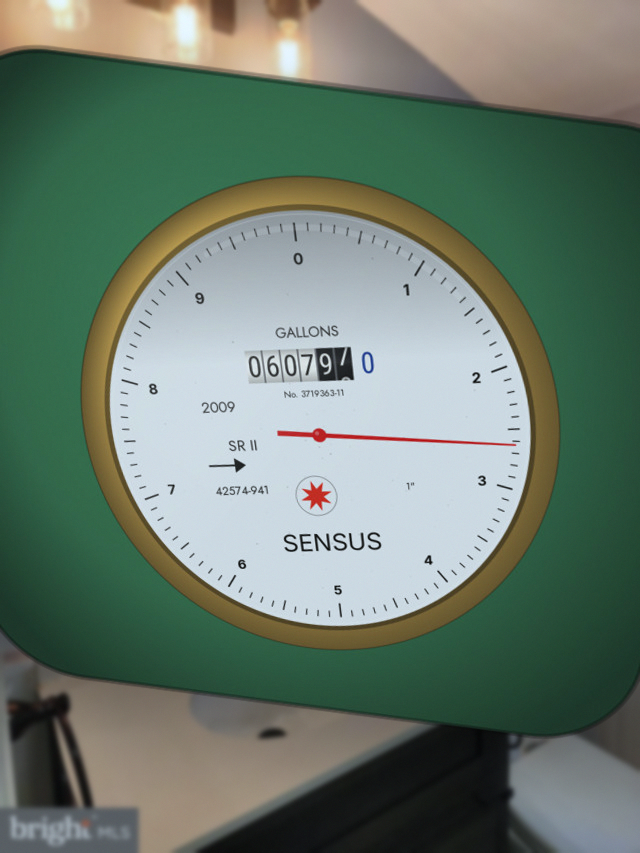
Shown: 607972.6 gal
